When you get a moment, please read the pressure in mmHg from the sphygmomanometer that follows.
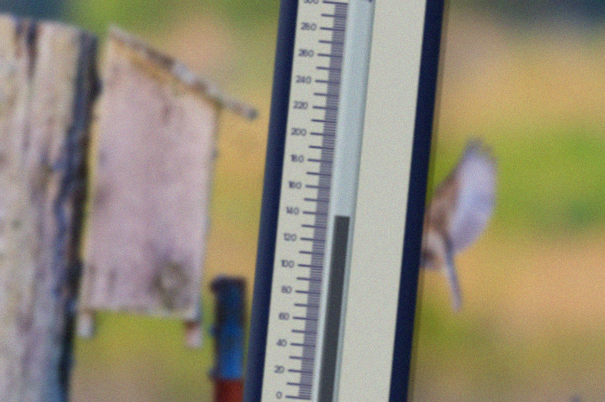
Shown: 140 mmHg
